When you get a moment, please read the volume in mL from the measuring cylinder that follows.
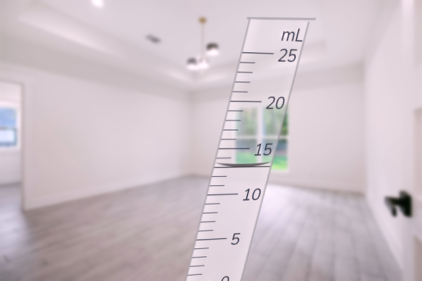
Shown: 13 mL
